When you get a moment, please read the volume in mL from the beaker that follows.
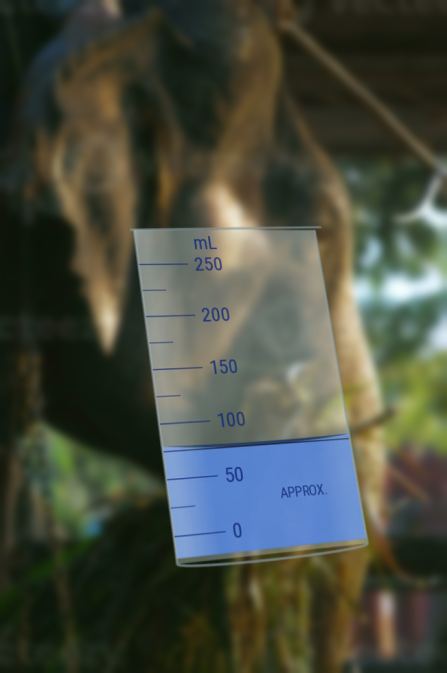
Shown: 75 mL
